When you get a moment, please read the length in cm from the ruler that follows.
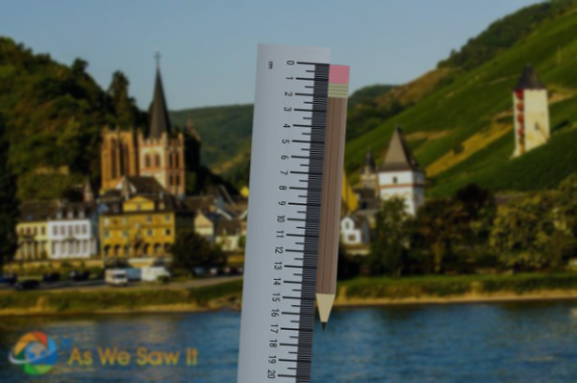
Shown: 17 cm
